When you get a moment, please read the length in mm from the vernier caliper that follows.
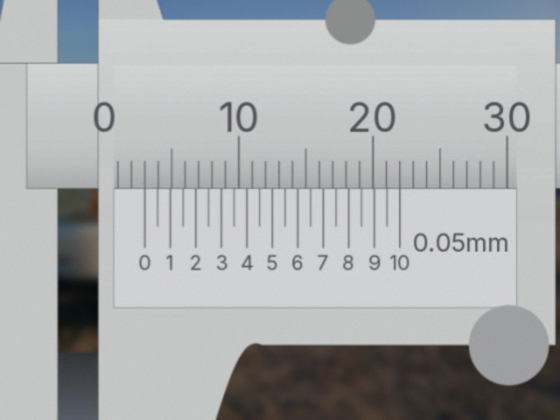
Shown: 3.0 mm
